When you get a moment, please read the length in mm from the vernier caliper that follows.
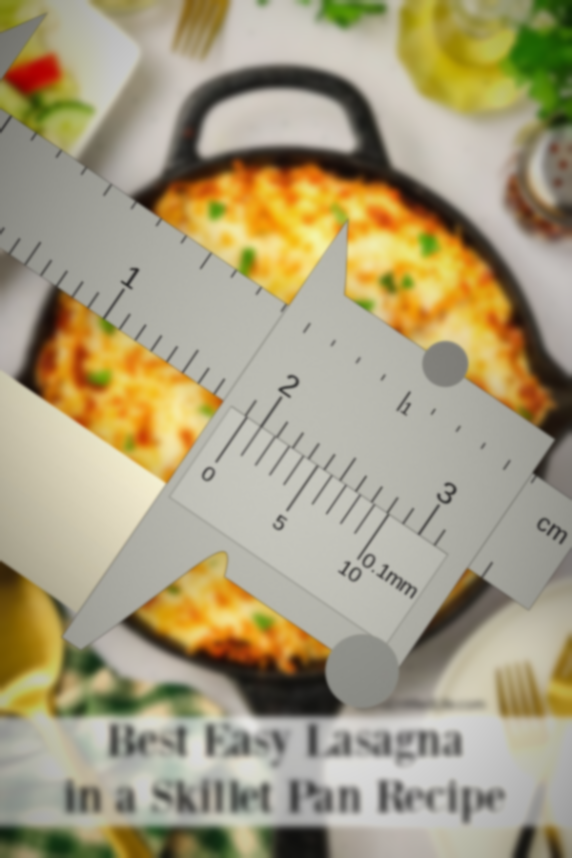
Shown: 19.1 mm
